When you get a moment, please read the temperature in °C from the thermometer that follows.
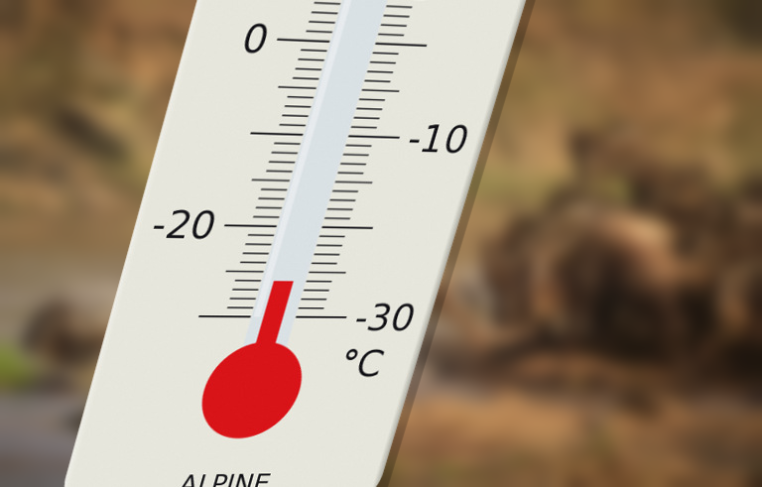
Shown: -26 °C
